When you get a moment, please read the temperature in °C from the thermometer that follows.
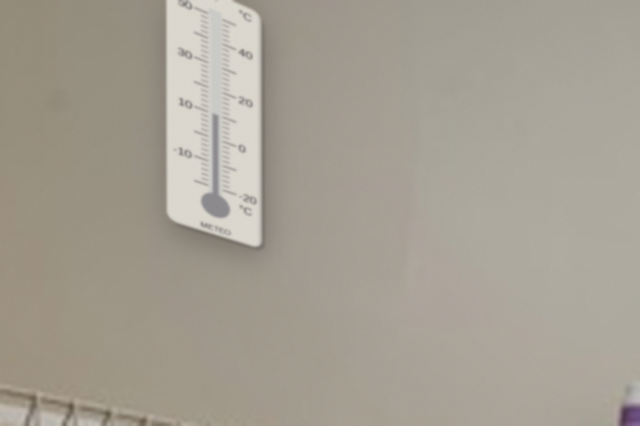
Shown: 10 °C
